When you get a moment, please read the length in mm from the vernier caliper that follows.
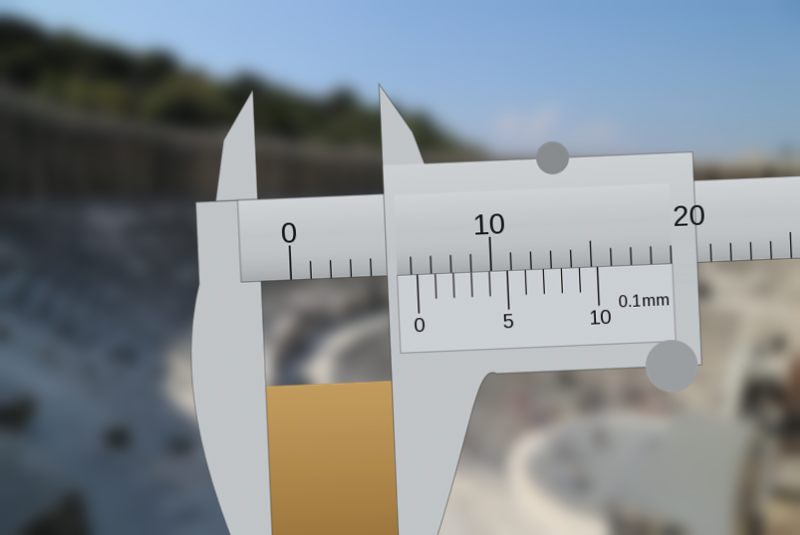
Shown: 6.3 mm
